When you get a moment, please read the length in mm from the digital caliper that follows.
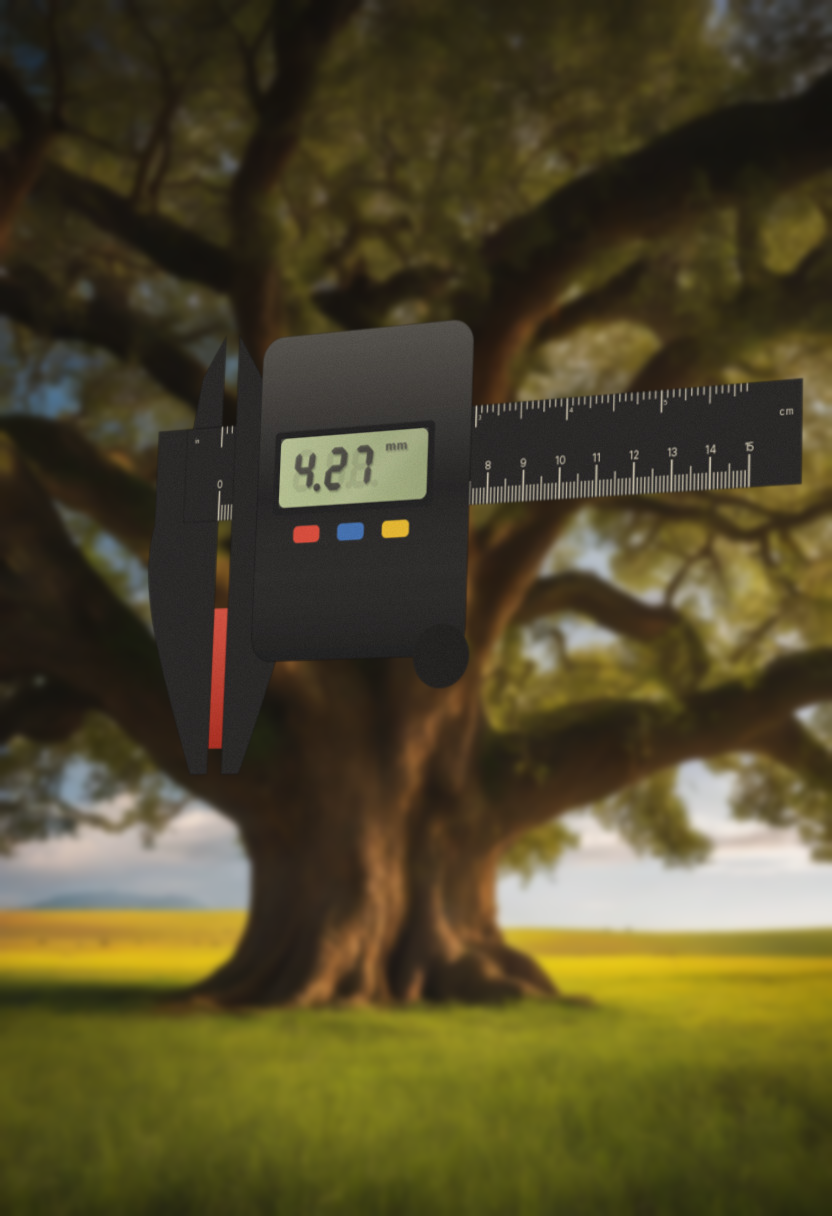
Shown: 4.27 mm
